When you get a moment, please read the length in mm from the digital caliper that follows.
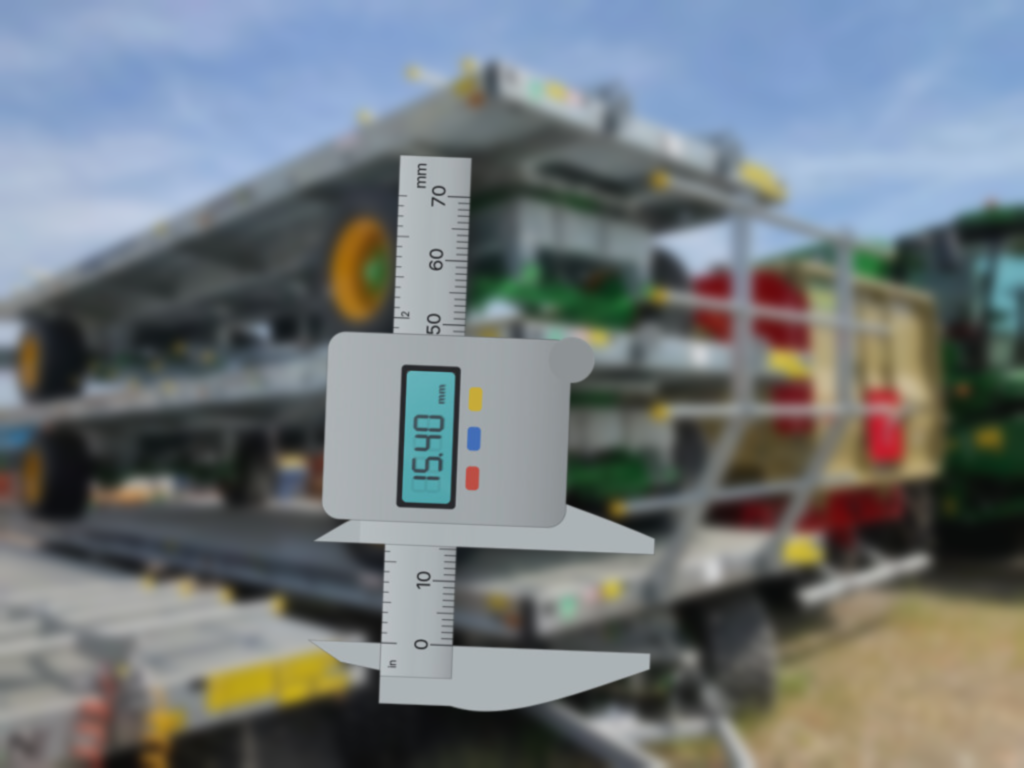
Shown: 15.40 mm
